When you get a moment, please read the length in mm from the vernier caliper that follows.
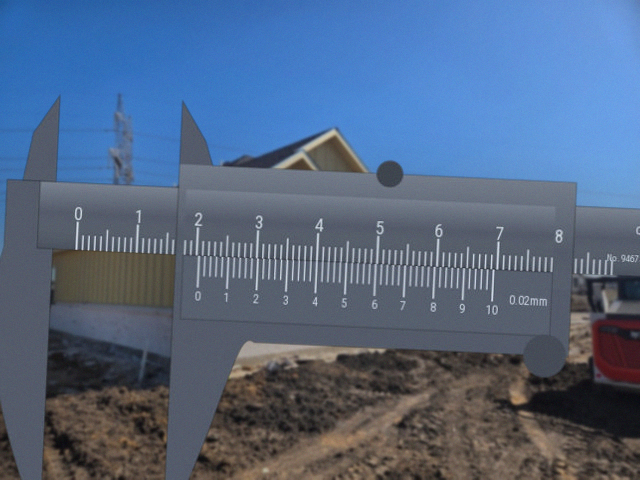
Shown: 20.4 mm
